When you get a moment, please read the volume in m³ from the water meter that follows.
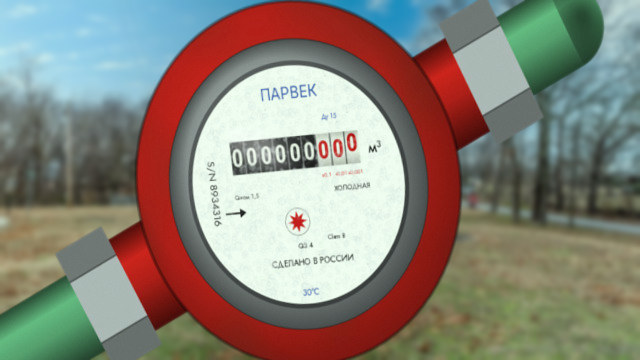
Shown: 0.000 m³
